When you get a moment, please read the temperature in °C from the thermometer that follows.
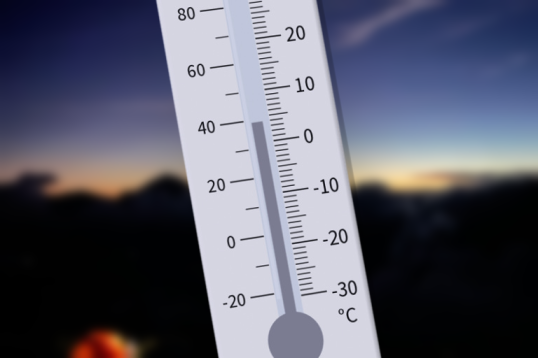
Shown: 4 °C
